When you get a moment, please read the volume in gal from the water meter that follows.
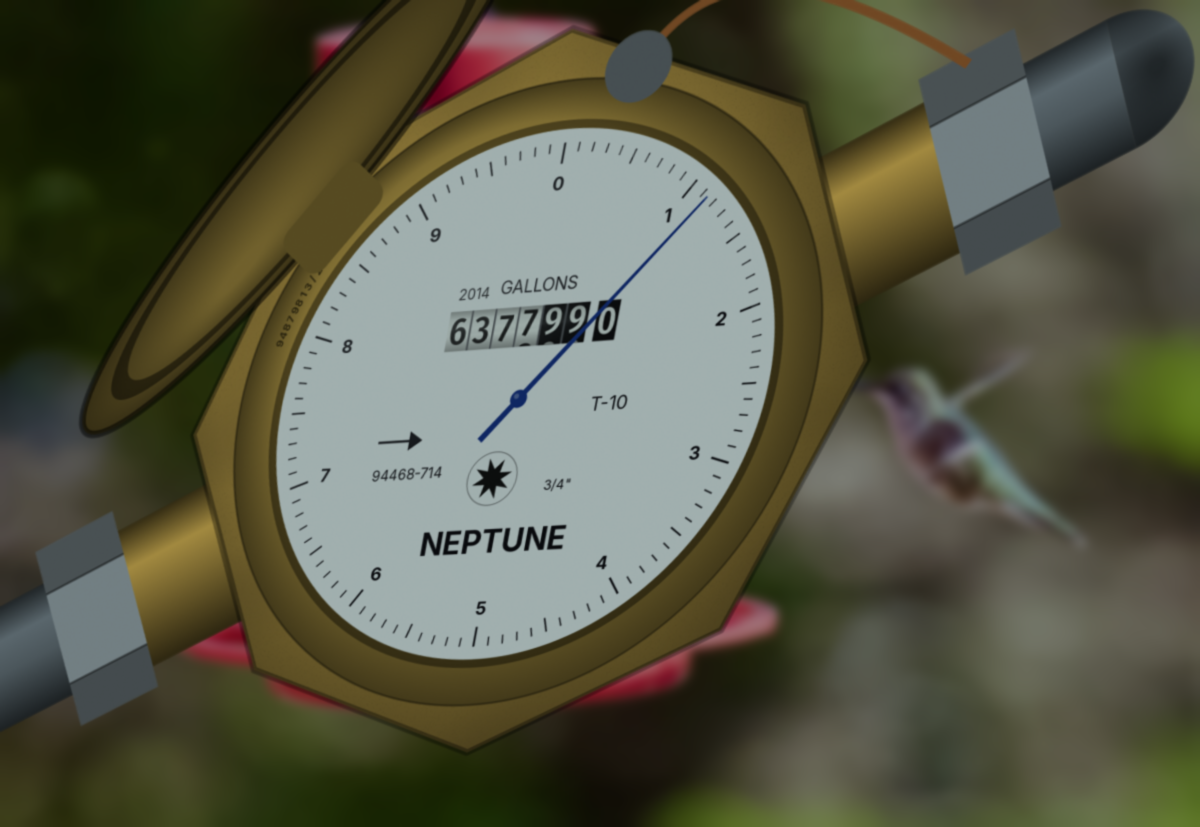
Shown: 6377991.1 gal
